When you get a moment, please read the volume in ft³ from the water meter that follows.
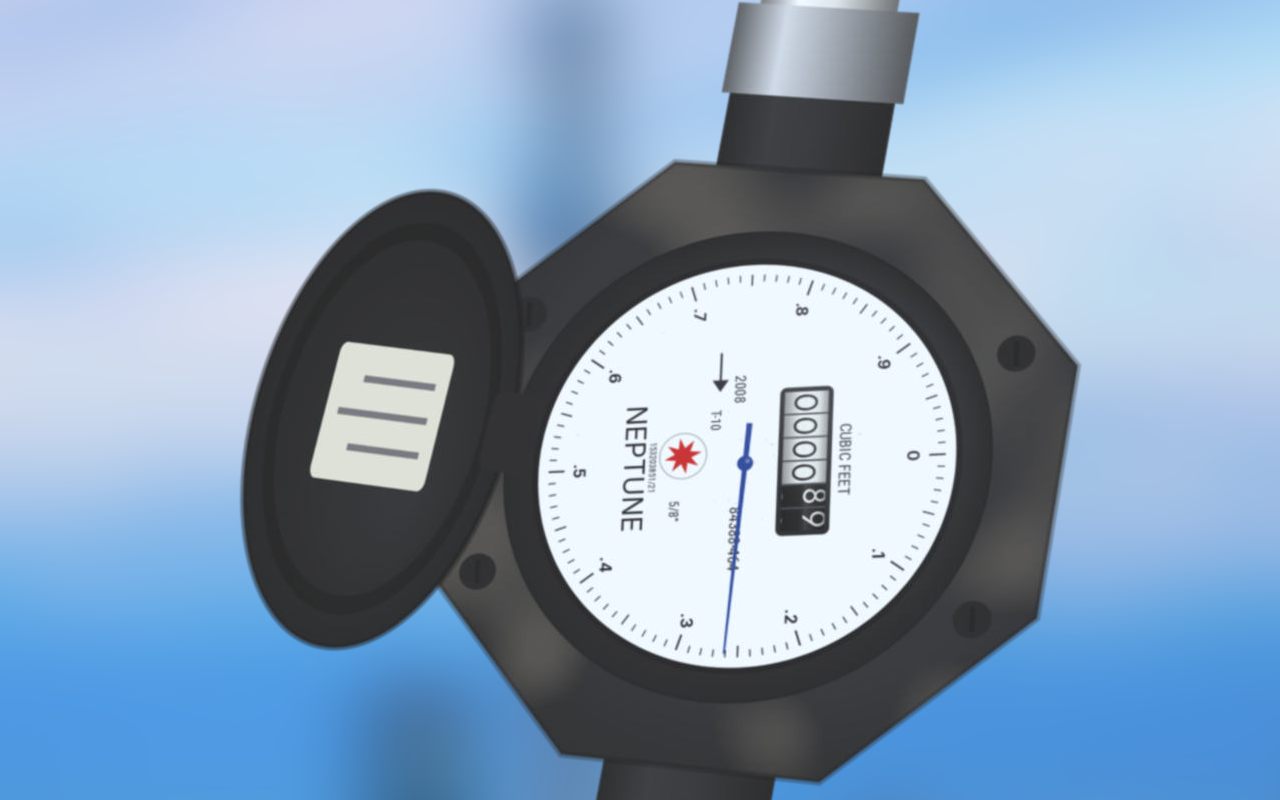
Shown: 89.26 ft³
